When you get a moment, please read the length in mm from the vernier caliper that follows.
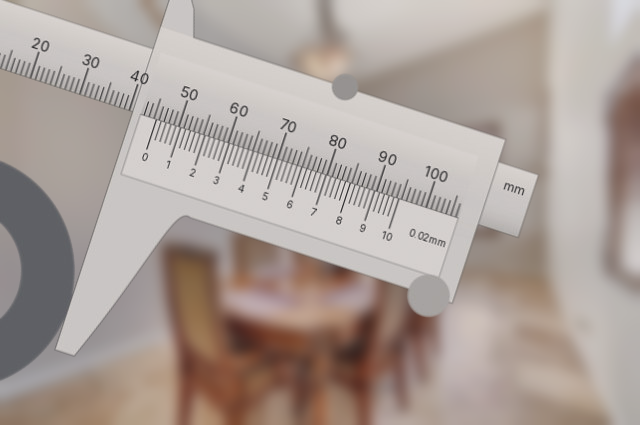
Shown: 45.5 mm
